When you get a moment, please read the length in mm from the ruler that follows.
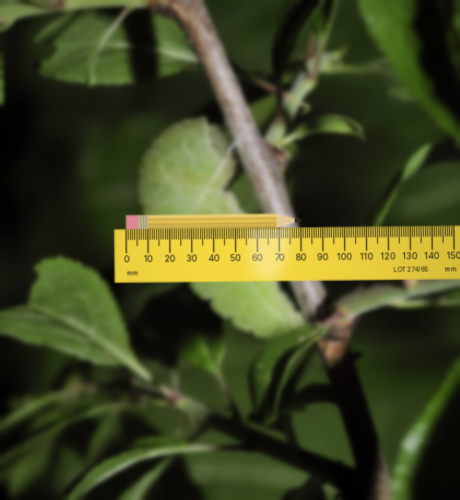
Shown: 80 mm
